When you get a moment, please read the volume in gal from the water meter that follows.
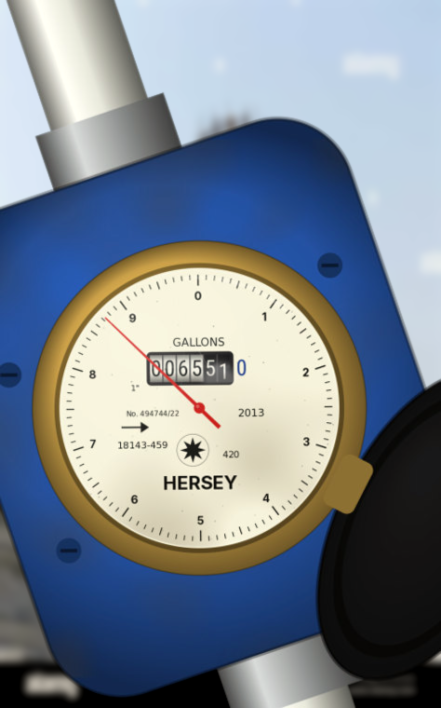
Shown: 65508.7 gal
